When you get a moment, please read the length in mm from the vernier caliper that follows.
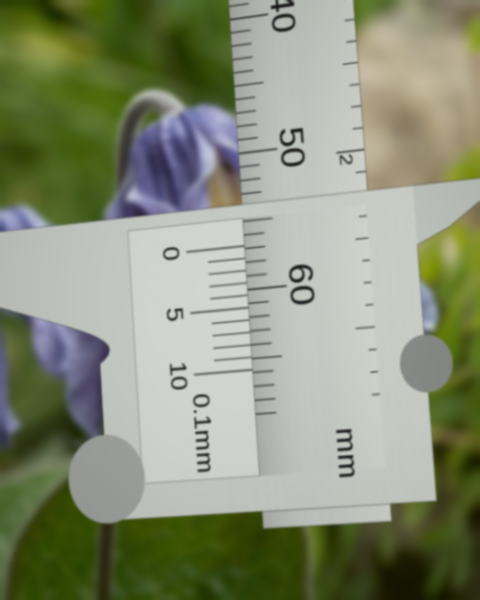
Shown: 56.8 mm
